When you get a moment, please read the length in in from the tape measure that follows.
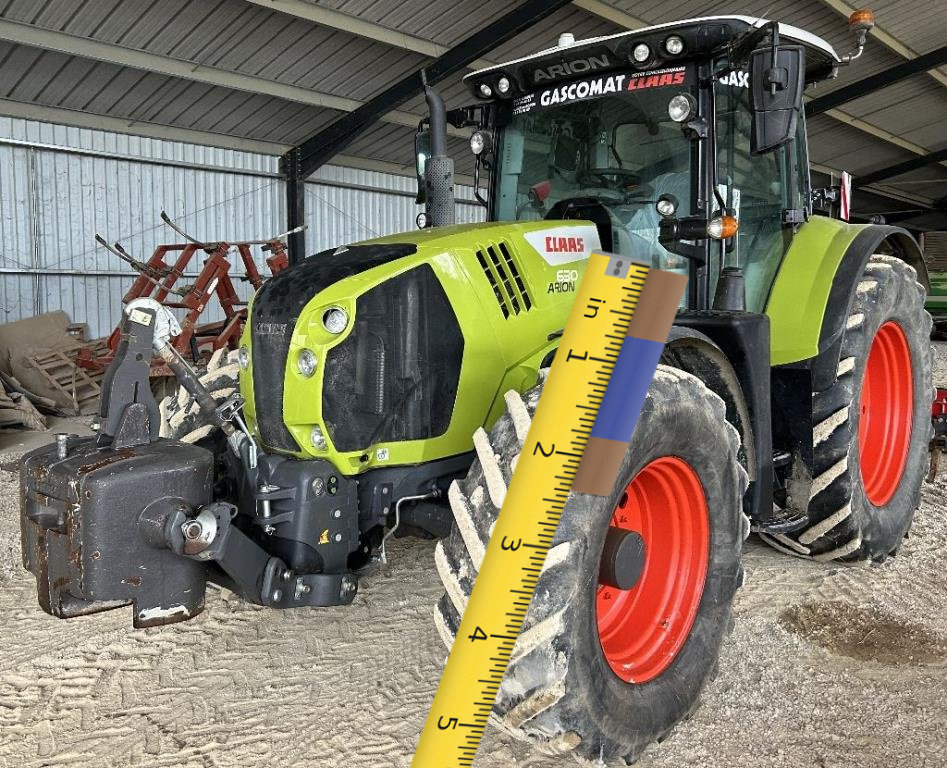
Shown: 2.375 in
